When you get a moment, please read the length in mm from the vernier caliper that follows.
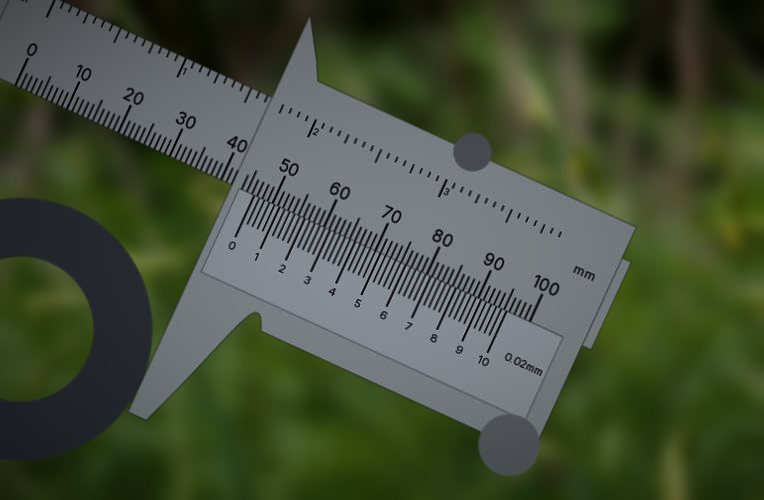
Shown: 46.5 mm
